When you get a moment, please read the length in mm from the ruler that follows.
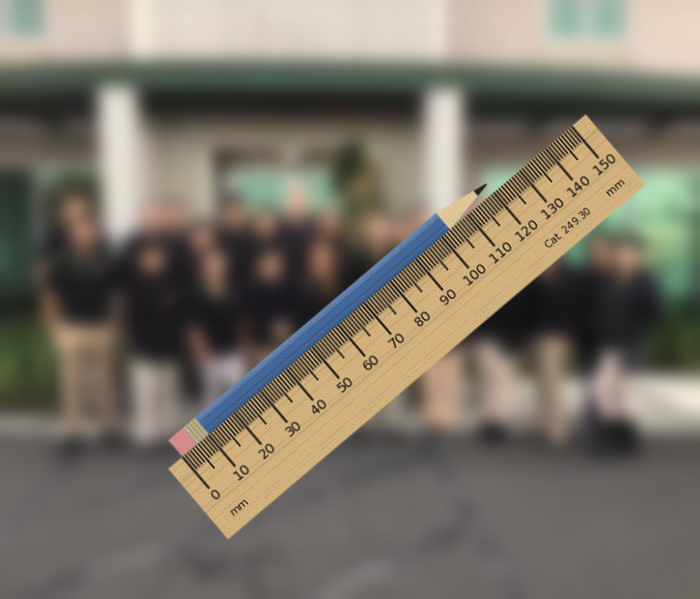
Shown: 120 mm
